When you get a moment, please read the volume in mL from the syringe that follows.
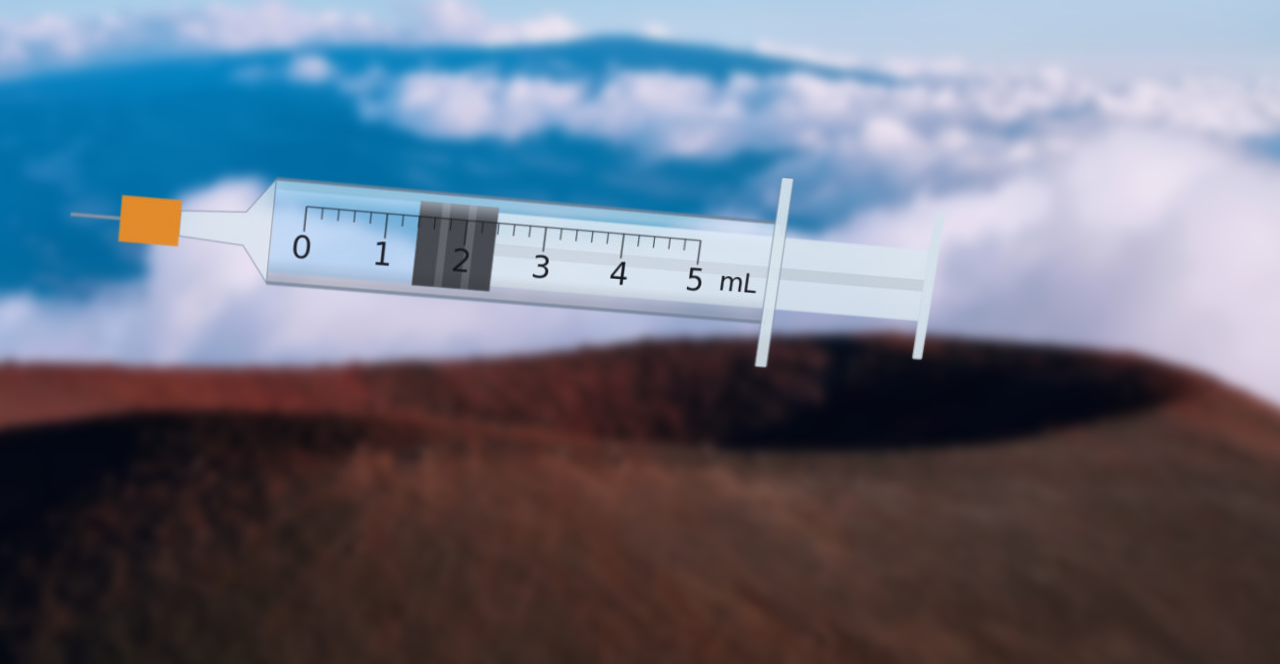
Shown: 1.4 mL
